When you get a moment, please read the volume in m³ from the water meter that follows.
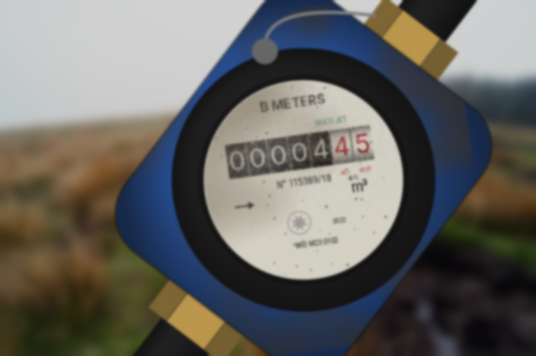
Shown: 4.45 m³
